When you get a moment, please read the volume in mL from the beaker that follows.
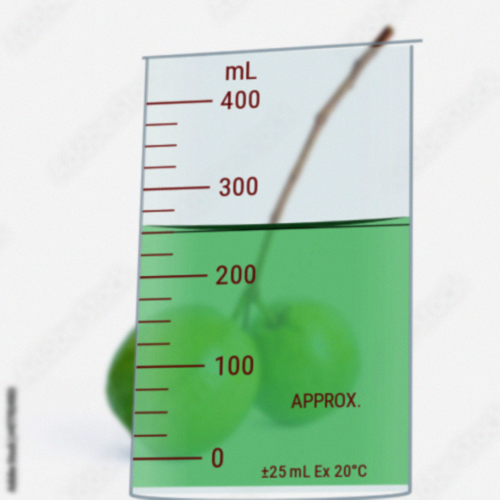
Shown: 250 mL
